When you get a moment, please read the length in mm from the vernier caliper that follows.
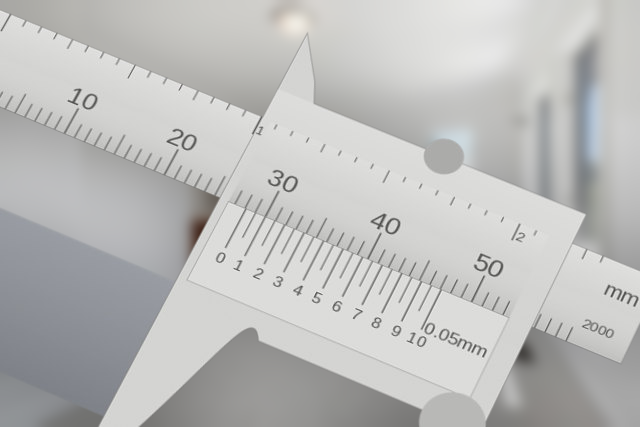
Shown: 28.1 mm
